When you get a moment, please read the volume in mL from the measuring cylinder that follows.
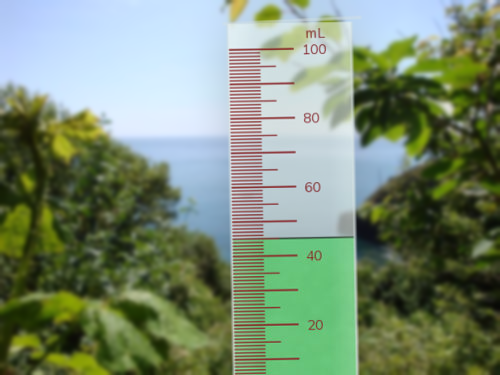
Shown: 45 mL
